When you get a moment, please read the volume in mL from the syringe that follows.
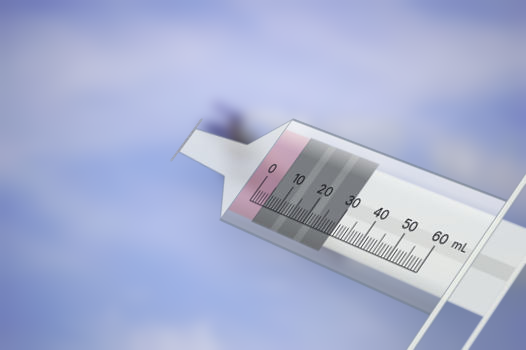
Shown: 5 mL
